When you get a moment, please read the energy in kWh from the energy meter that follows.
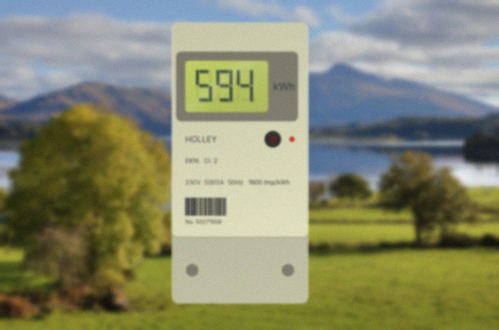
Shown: 594 kWh
